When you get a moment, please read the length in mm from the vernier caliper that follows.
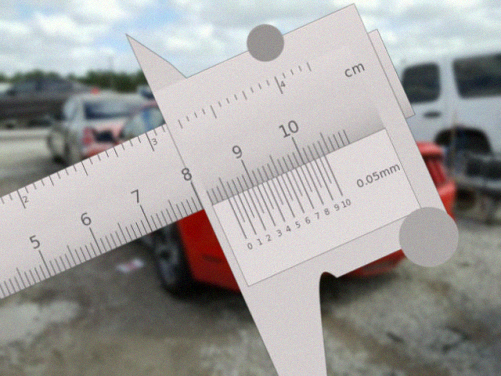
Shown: 85.0 mm
